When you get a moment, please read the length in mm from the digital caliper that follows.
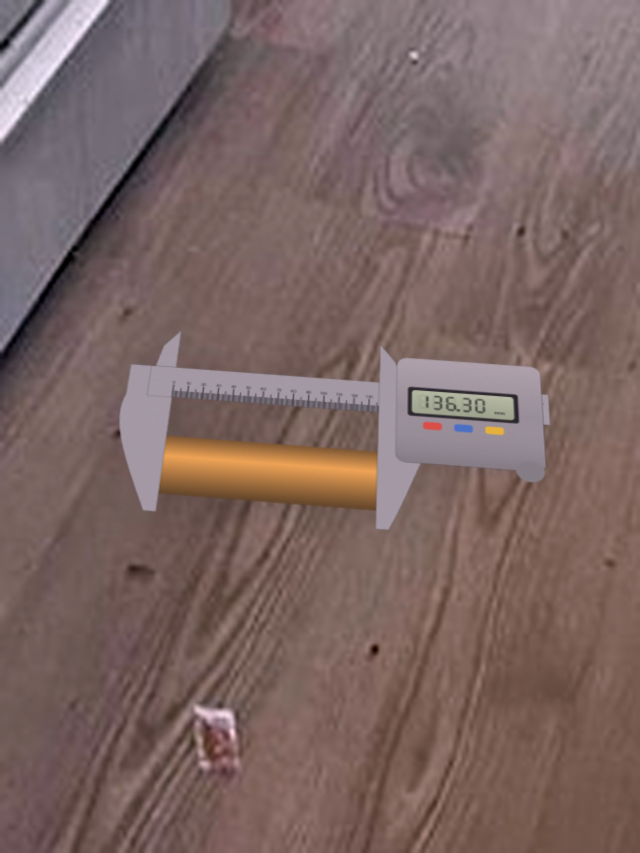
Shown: 136.30 mm
